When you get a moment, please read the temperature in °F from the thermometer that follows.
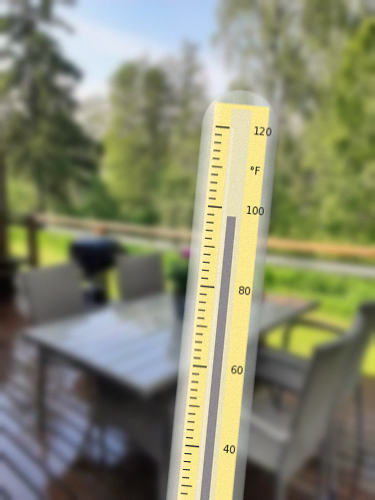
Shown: 98 °F
